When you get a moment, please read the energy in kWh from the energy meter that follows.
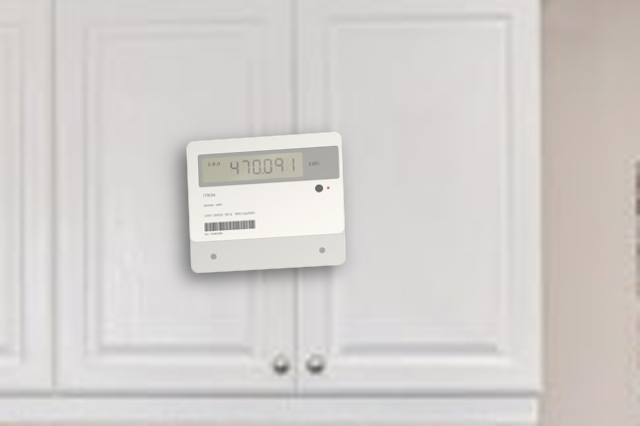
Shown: 470.091 kWh
